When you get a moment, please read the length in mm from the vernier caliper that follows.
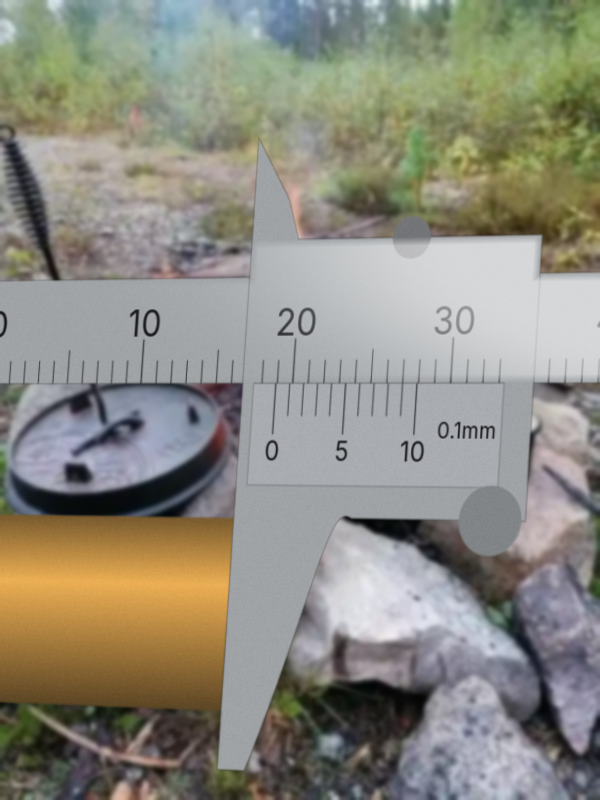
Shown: 18.9 mm
